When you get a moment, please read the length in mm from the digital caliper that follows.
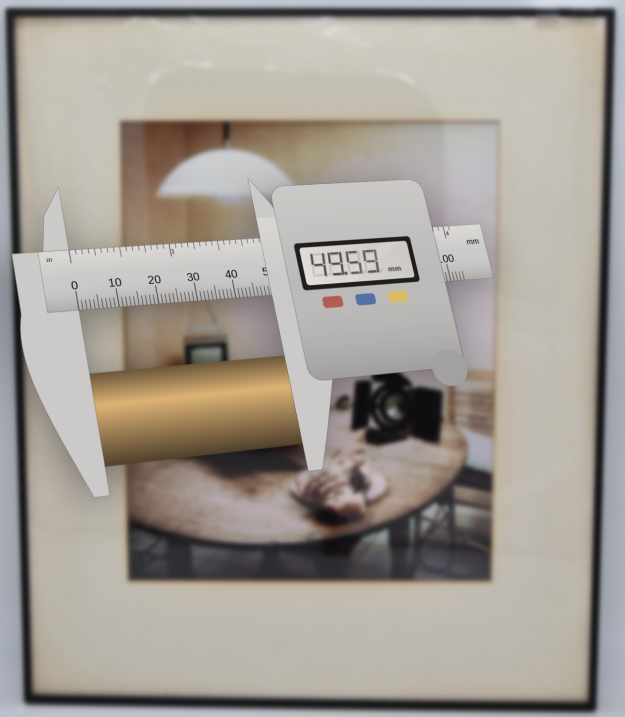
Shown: 49.59 mm
